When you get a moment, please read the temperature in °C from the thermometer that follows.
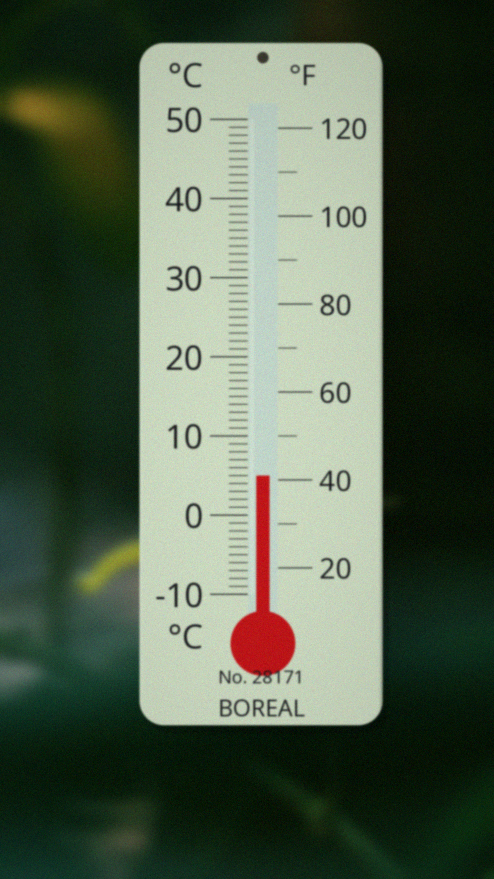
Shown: 5 °C
